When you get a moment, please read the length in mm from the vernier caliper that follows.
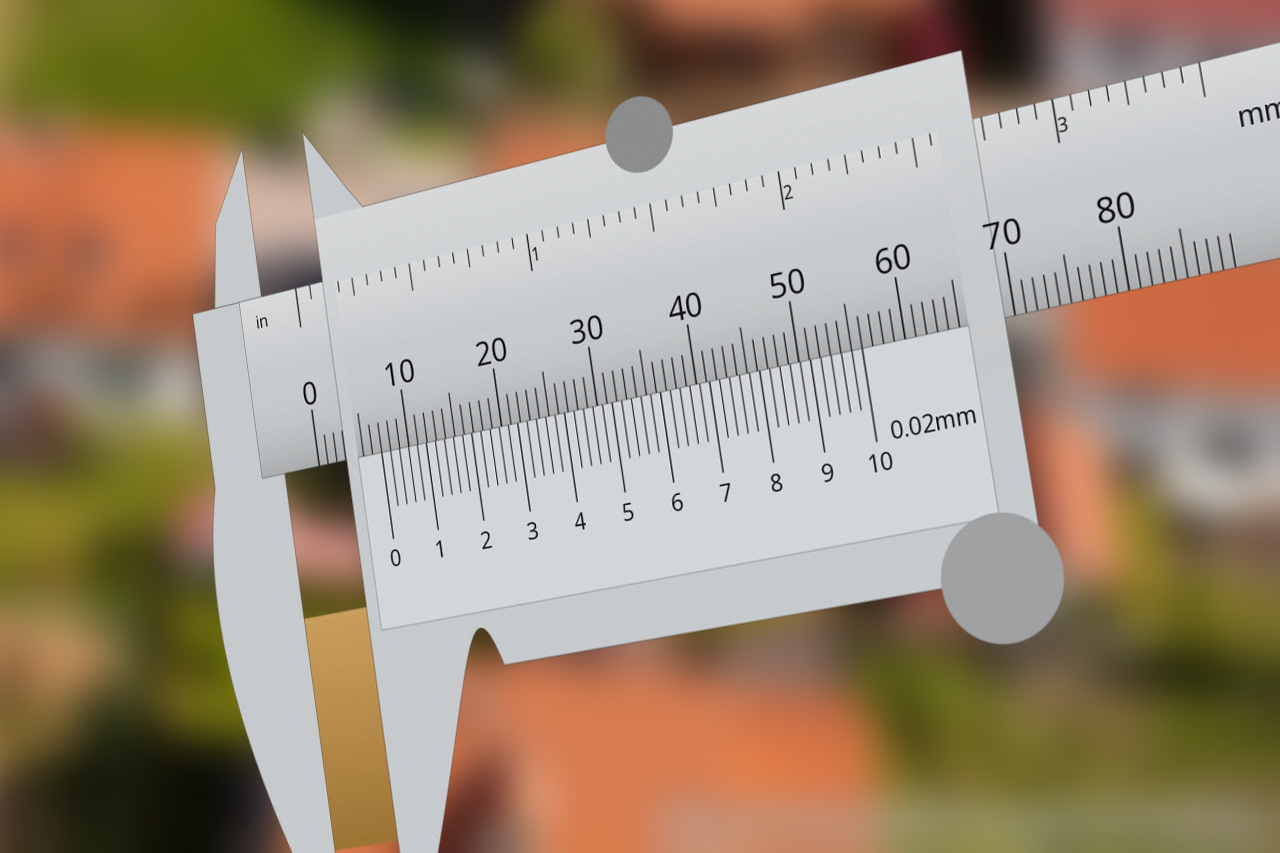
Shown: 7.0 mm
